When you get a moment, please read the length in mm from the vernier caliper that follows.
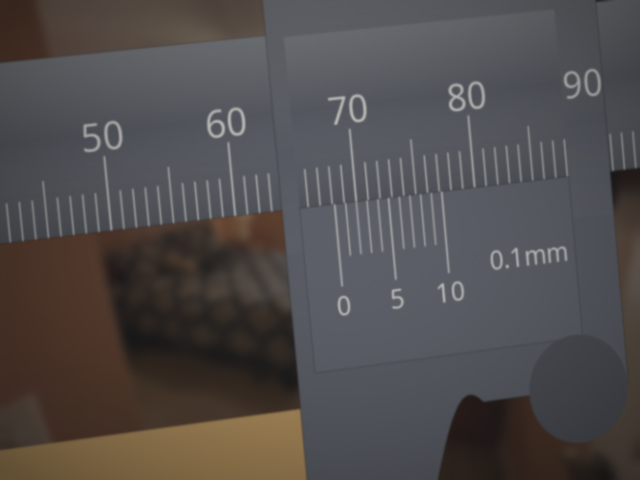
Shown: 68.2 mm
